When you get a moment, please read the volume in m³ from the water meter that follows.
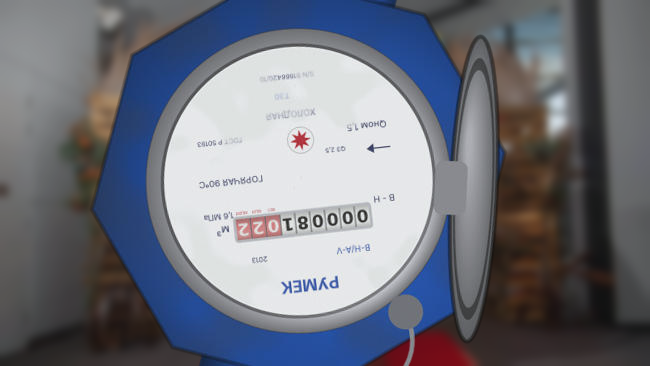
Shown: 81.022 m³
